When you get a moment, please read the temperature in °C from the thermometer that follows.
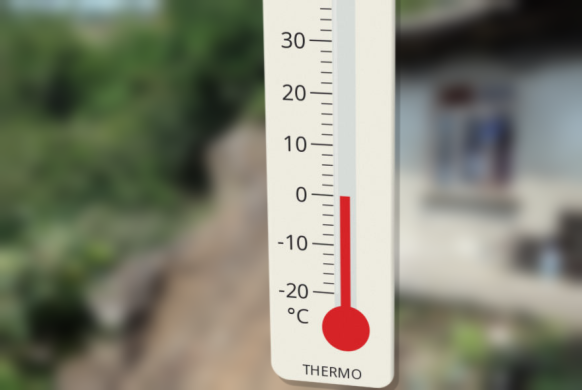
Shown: 0 °C
